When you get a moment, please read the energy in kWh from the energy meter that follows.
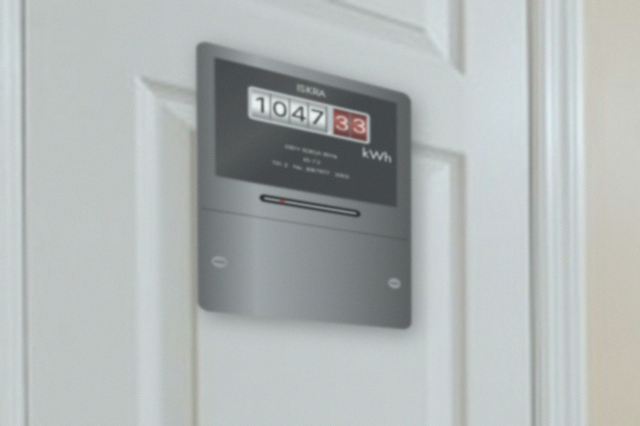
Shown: 1047.33 kWh
